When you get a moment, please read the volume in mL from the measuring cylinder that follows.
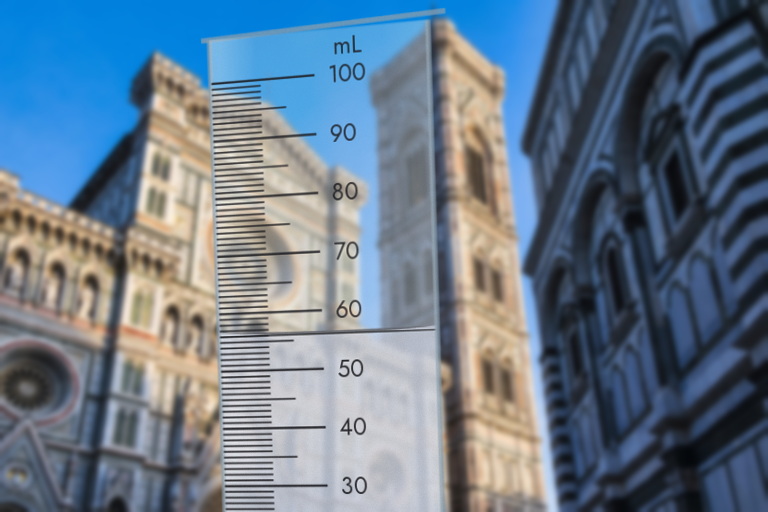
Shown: 56 mL
